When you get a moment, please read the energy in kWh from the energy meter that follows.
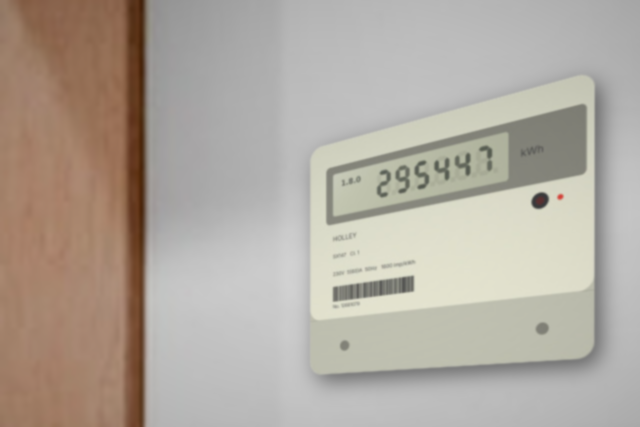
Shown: 295447 kWh
